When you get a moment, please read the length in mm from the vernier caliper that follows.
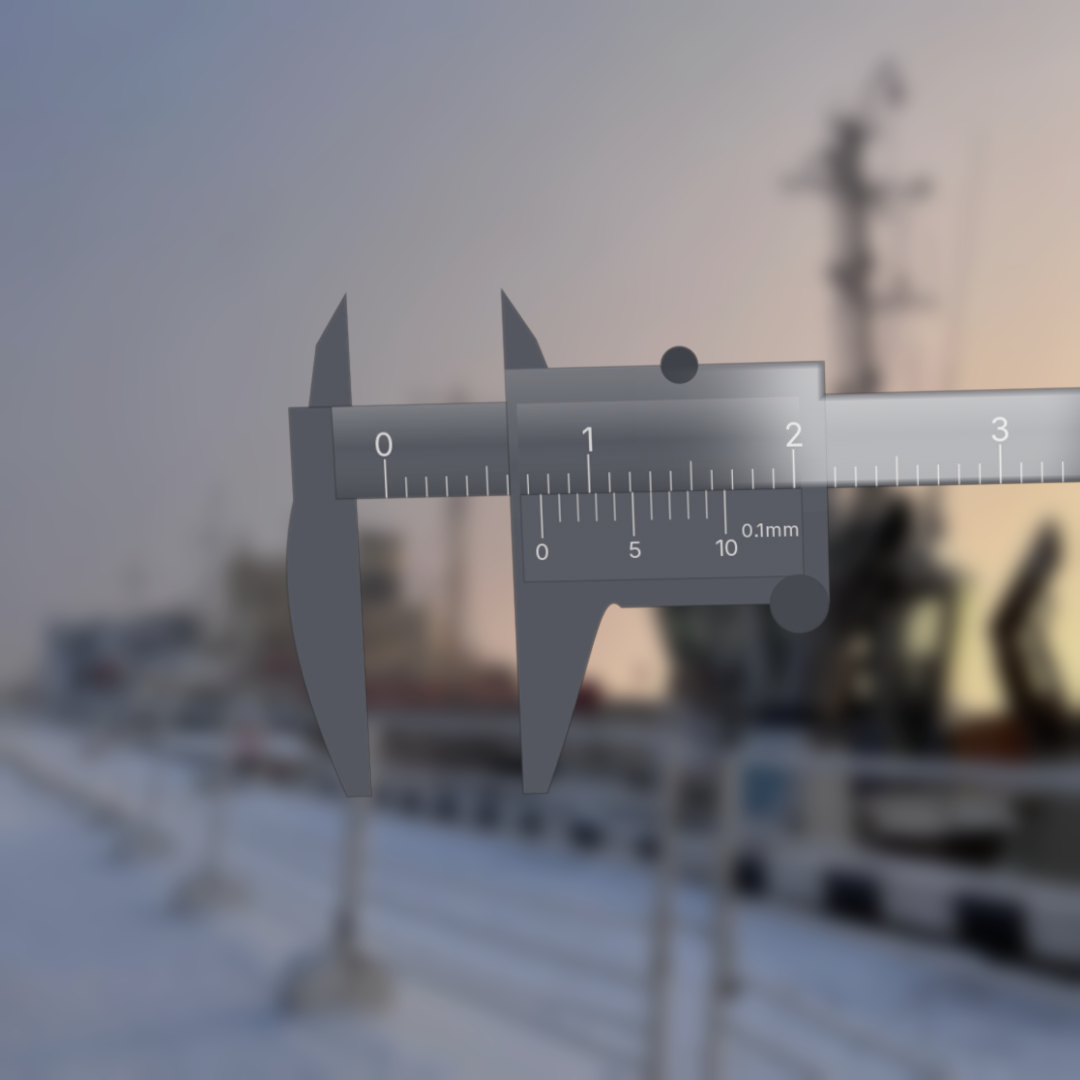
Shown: 7.6 mm
